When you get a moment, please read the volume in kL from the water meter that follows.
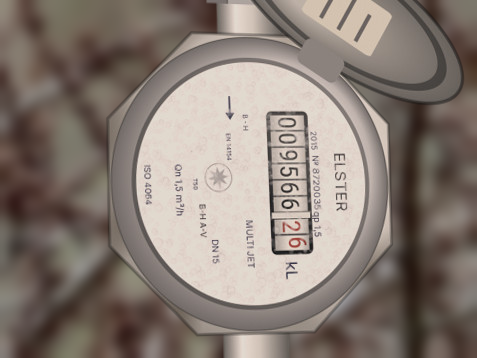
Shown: 9566.26 kL
